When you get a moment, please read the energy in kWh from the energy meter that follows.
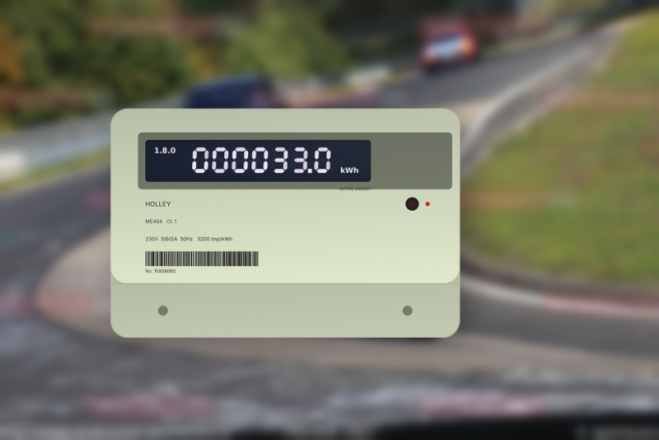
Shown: 33.0 kWh
